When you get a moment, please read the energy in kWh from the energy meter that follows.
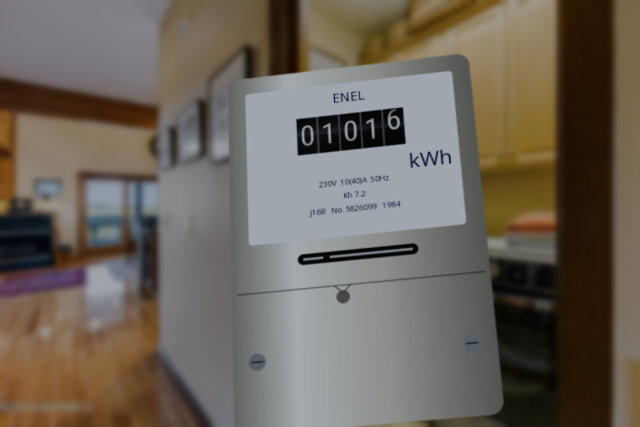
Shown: 1016 kWh
